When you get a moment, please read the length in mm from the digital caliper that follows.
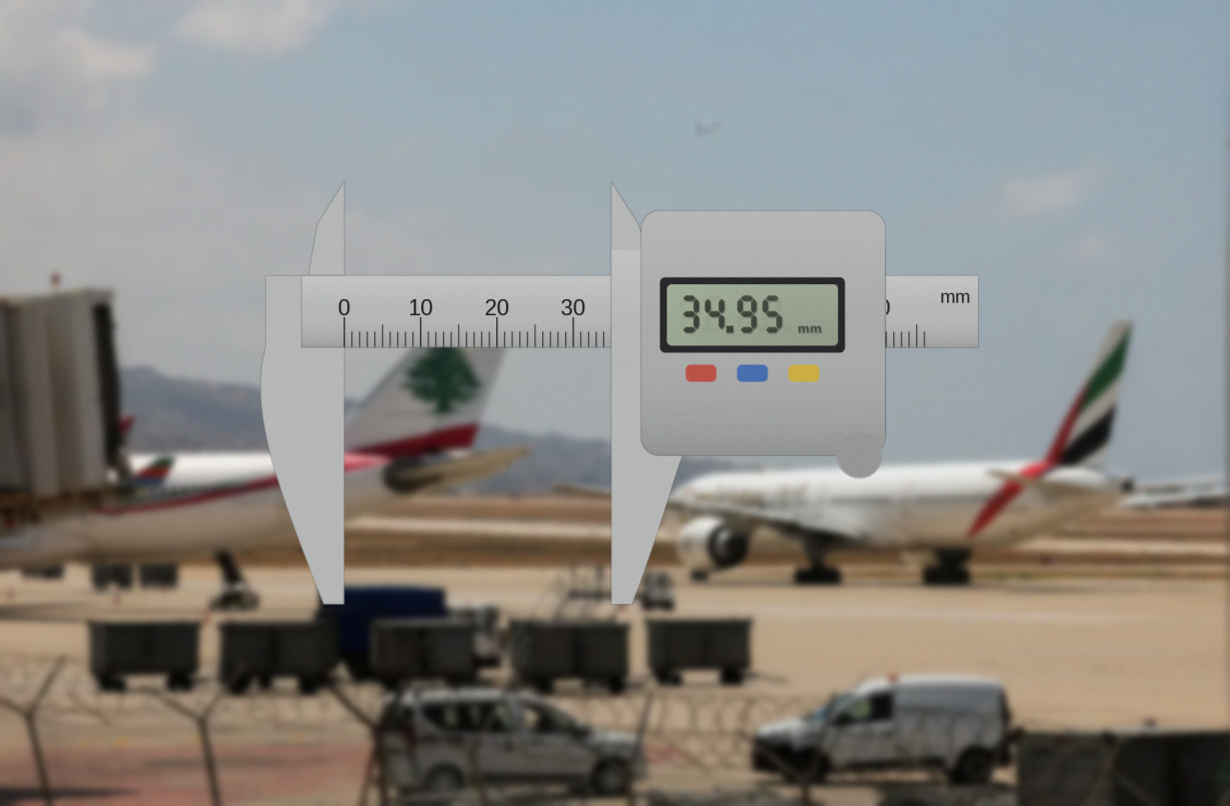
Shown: 34.95 mm
